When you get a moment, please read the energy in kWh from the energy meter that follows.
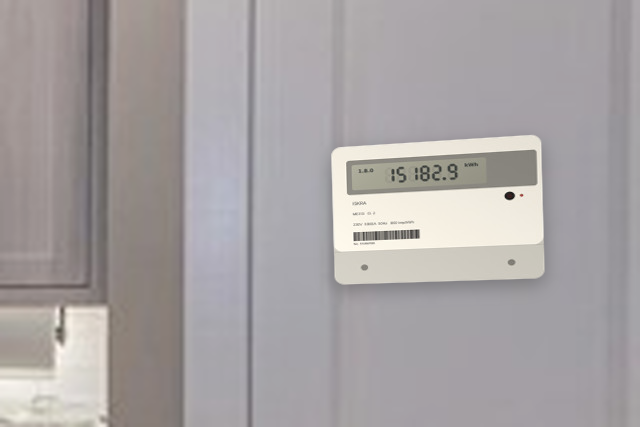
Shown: 15182.9 kWh
